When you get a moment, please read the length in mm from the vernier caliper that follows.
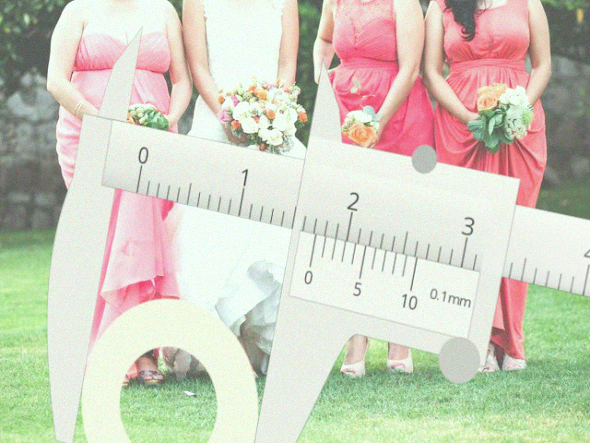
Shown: 17.2 mm
